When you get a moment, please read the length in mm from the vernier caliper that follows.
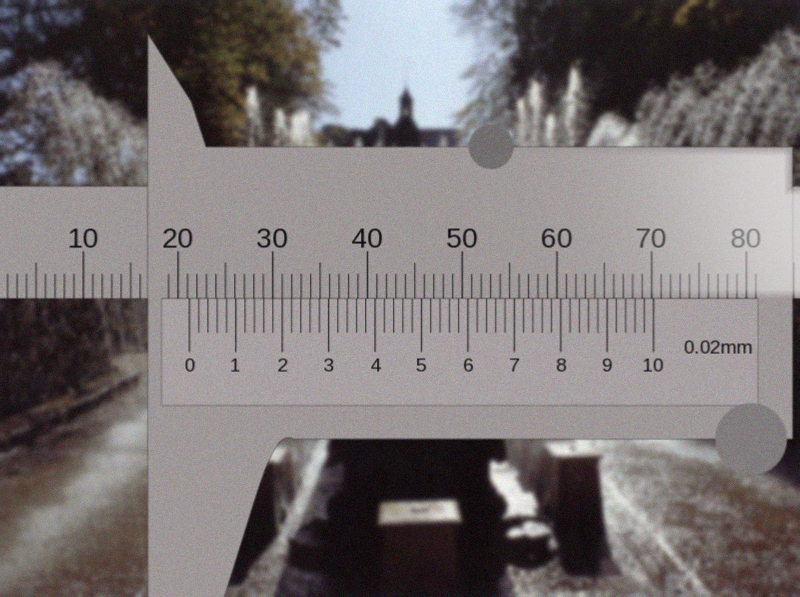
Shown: 21.2 mm
